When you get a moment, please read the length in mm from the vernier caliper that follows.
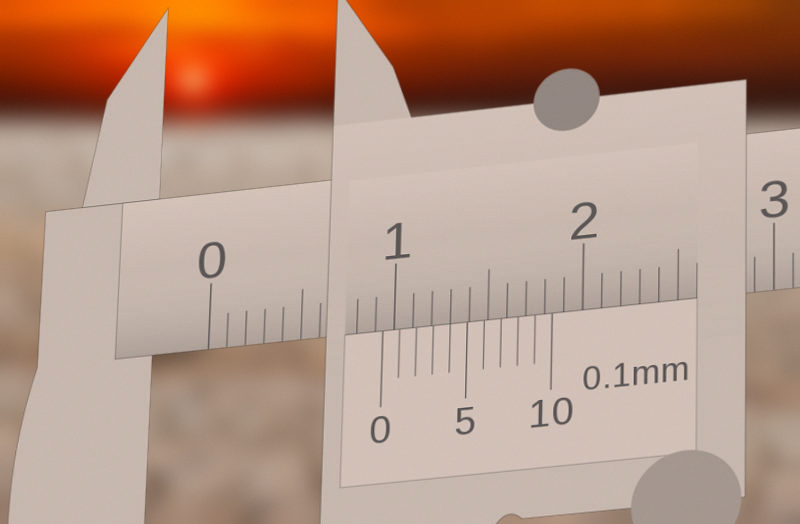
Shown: 9.4 mm
